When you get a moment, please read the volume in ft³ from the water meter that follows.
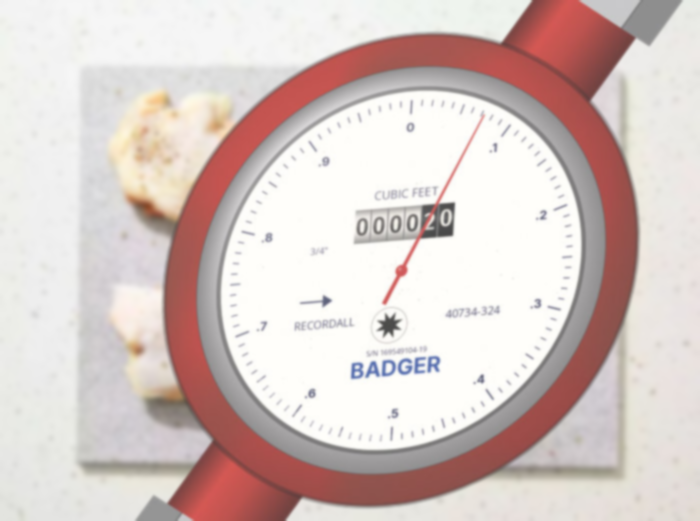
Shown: 20.07 ft³
